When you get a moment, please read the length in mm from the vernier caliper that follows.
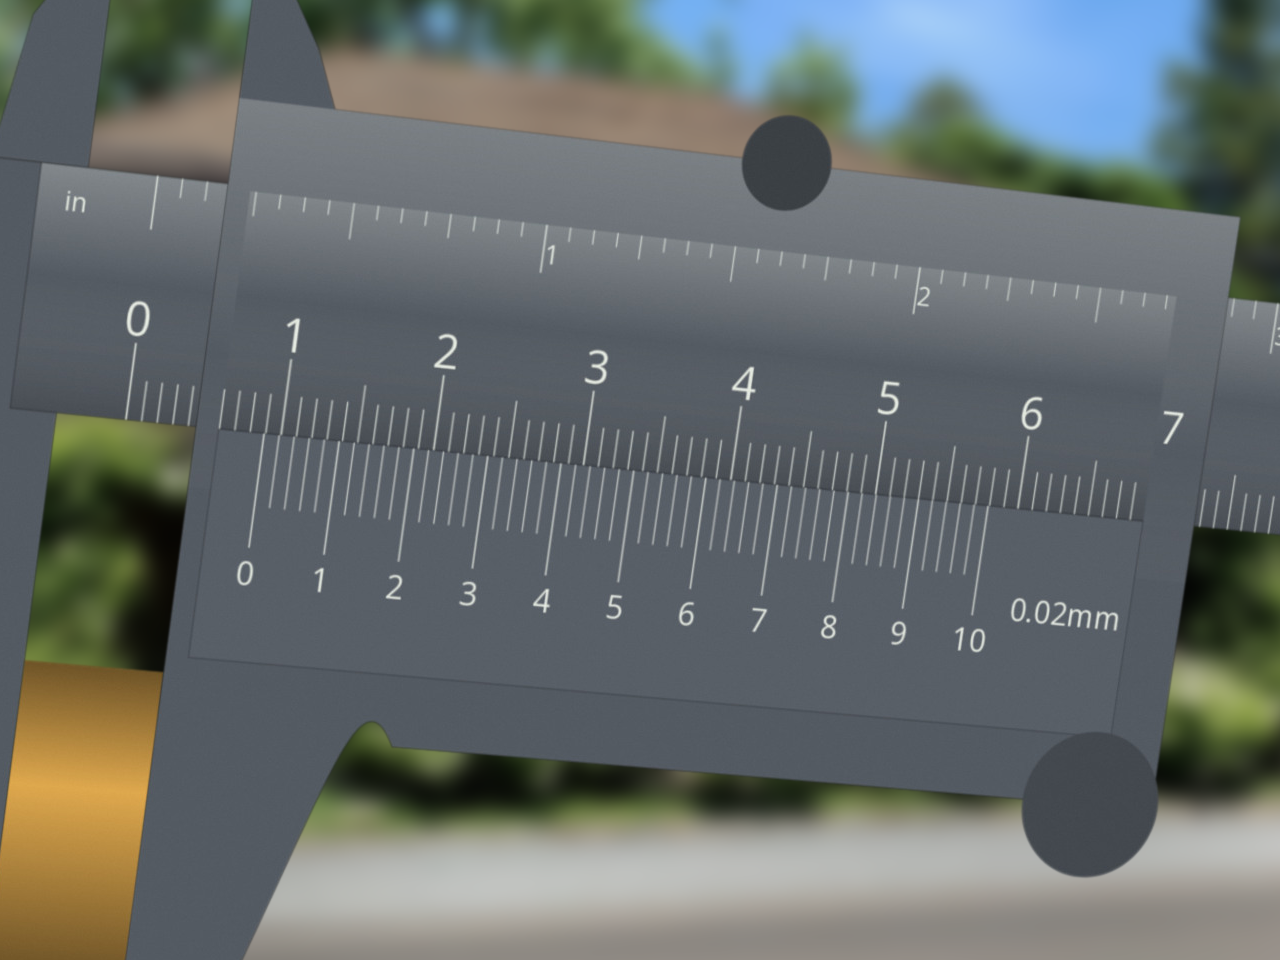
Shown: 8.9 mm
